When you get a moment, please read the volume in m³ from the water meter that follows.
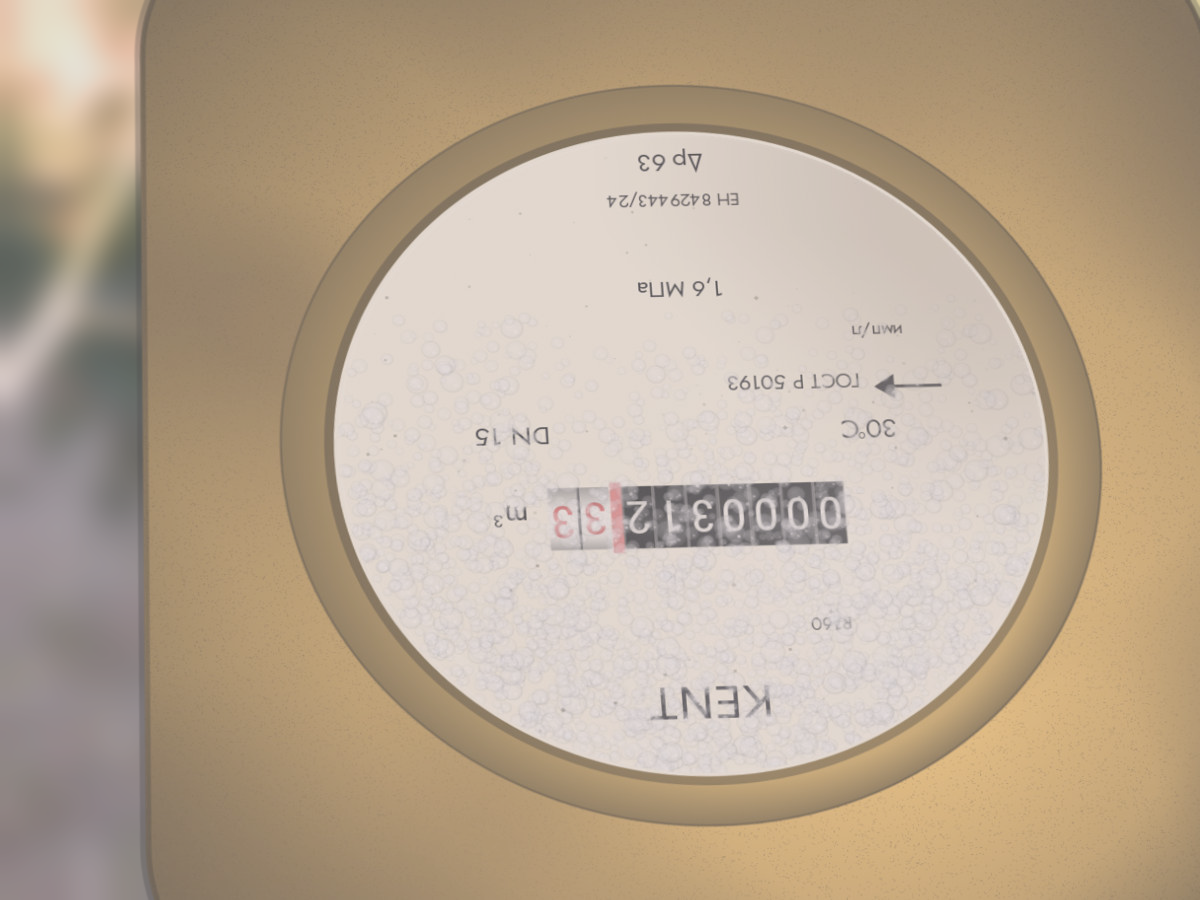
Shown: 312.33 m³
